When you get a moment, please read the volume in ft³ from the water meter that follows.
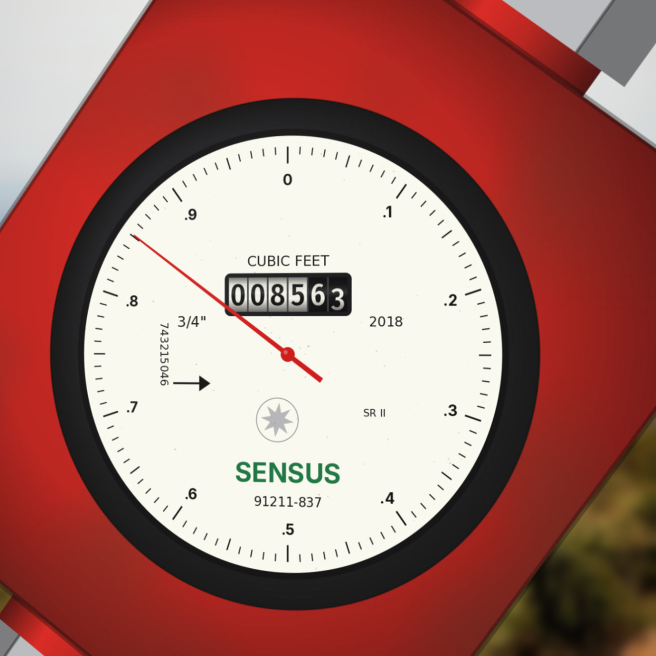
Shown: 8562.85 ft³
